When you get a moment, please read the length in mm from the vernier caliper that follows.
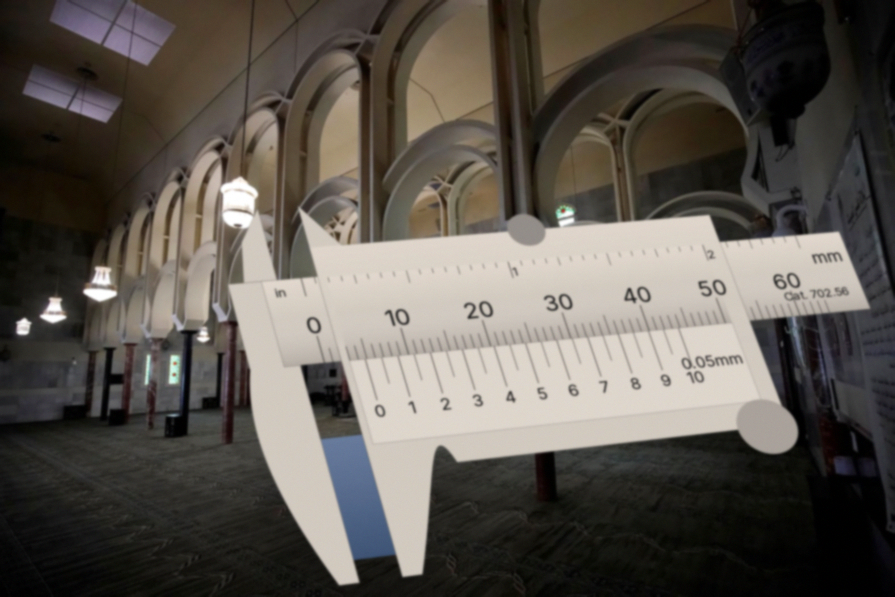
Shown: 4.8 mm
